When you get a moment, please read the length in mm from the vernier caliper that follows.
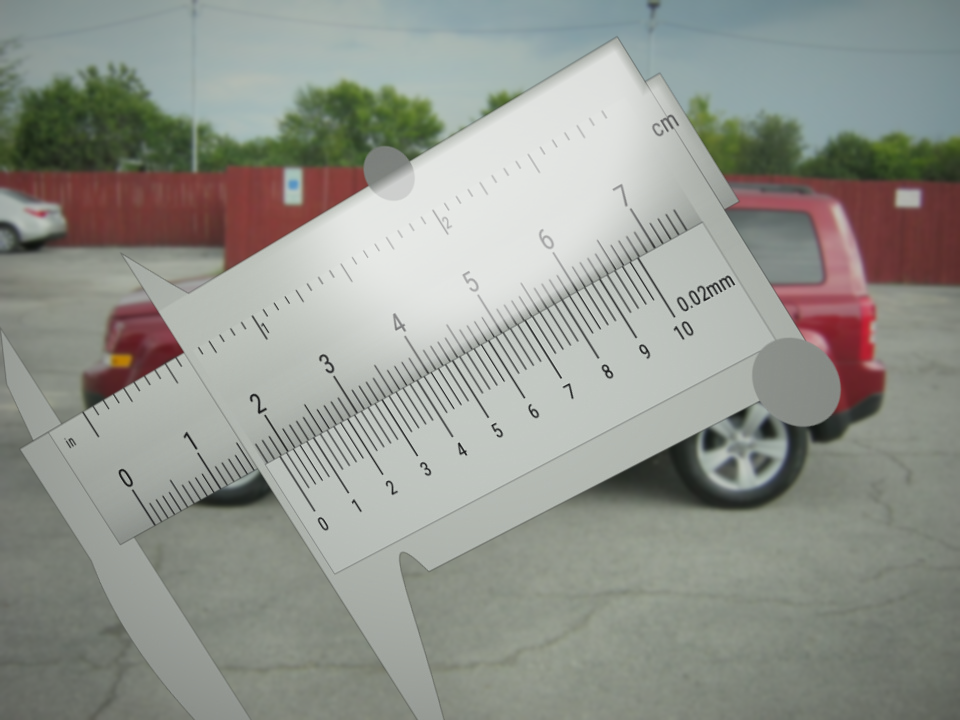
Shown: 18.8 mm
